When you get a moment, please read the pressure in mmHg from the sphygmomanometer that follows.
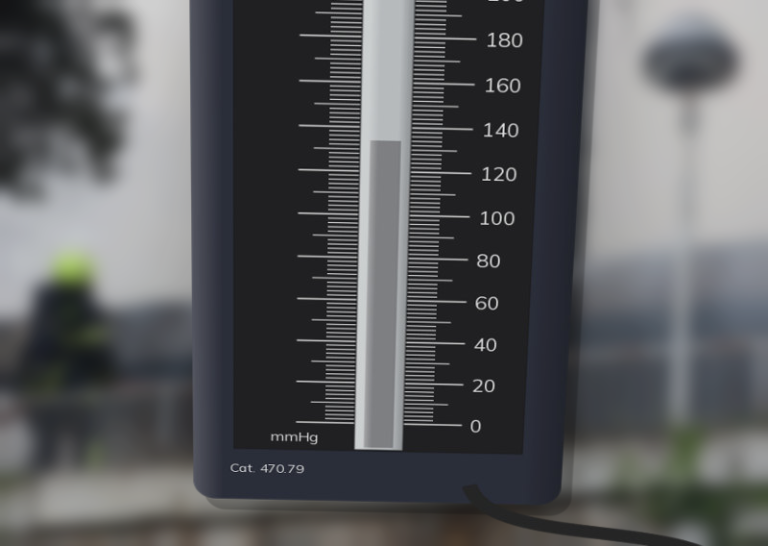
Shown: 134 mmHg
